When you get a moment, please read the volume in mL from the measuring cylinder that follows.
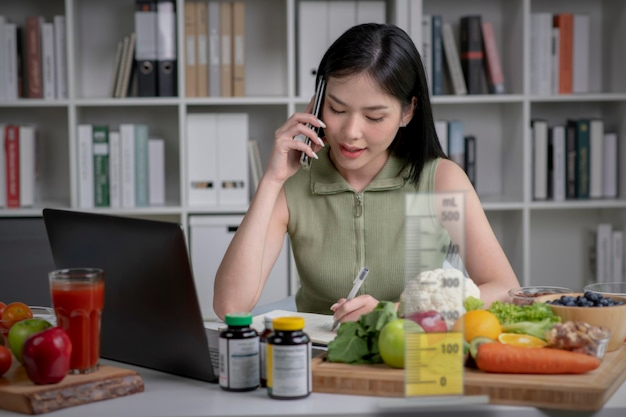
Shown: 150 mL
